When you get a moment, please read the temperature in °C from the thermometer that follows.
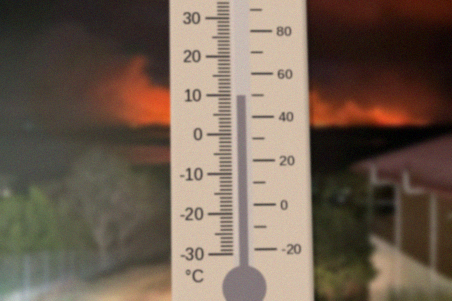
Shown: 10 °C
